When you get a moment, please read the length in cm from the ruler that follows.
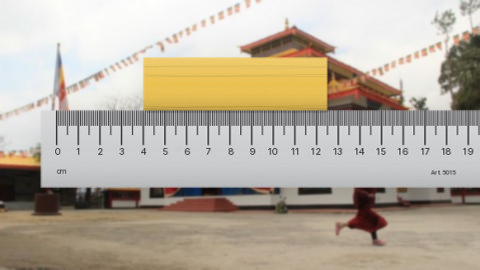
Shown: 8.5 cm
